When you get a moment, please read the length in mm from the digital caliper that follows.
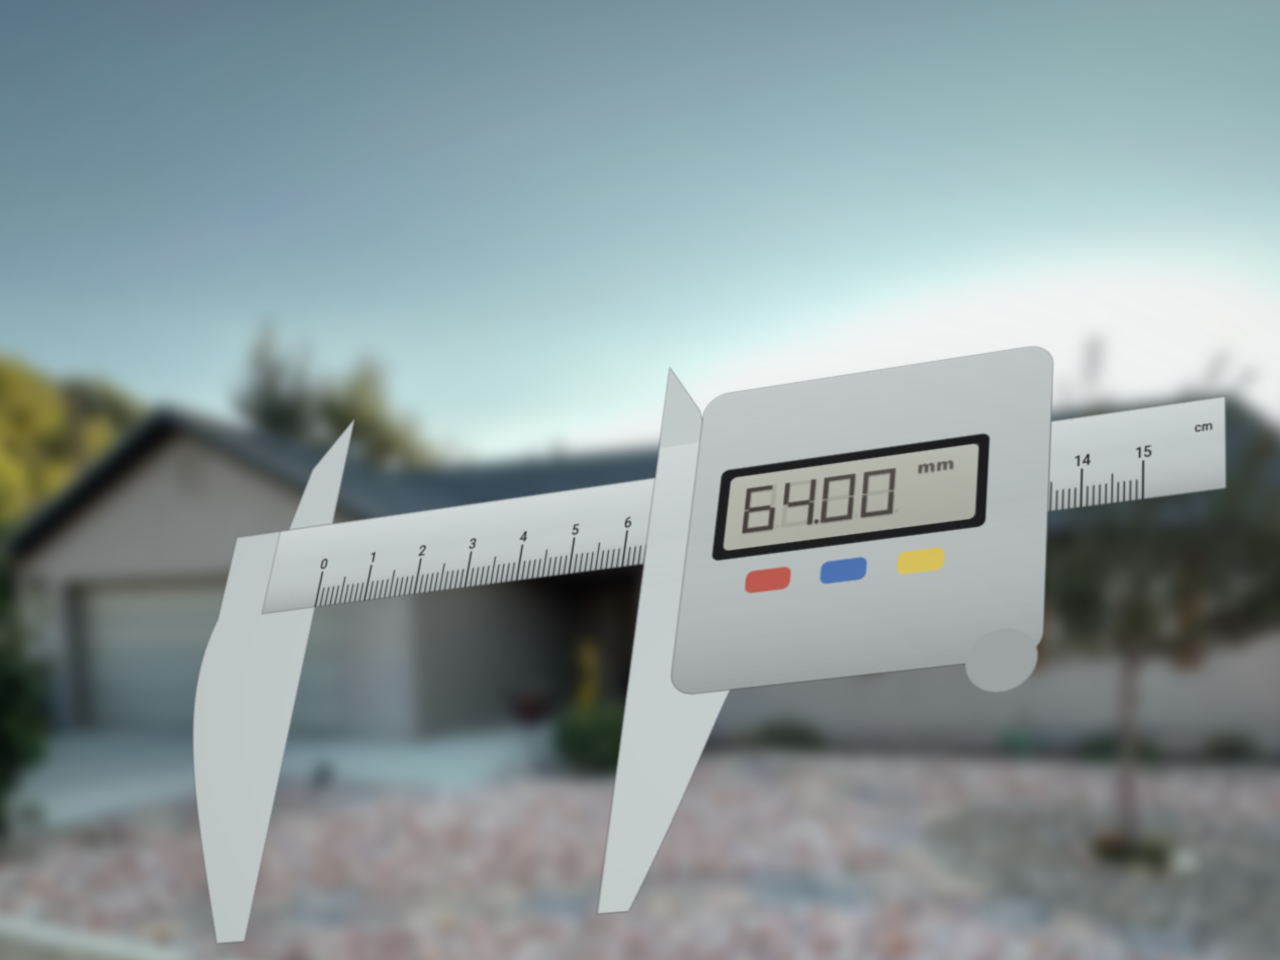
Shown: 64.00 mm
